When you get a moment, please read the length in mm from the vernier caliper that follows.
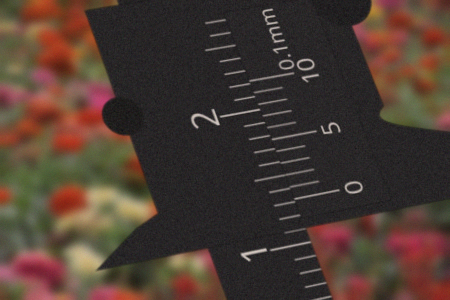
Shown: 13.2 mm
